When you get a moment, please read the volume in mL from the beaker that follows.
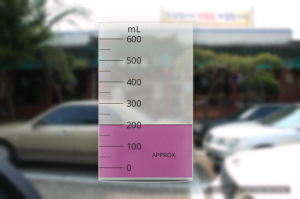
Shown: 200 mL
